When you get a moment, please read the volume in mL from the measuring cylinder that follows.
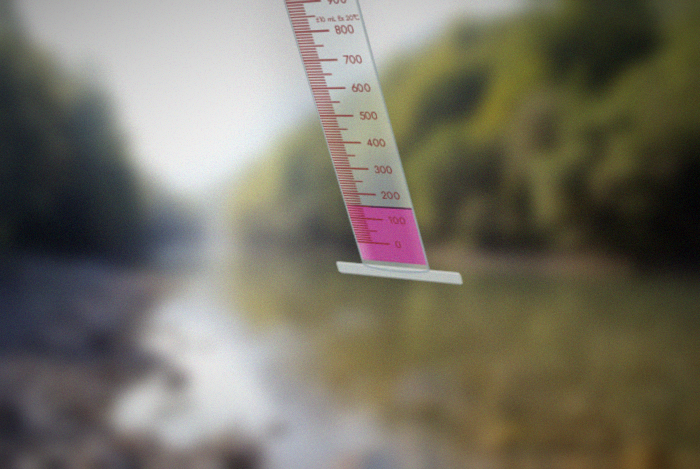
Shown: 150 mL
